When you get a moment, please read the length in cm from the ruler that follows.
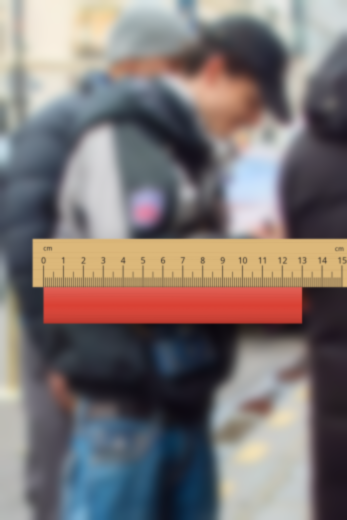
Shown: 13 cm
